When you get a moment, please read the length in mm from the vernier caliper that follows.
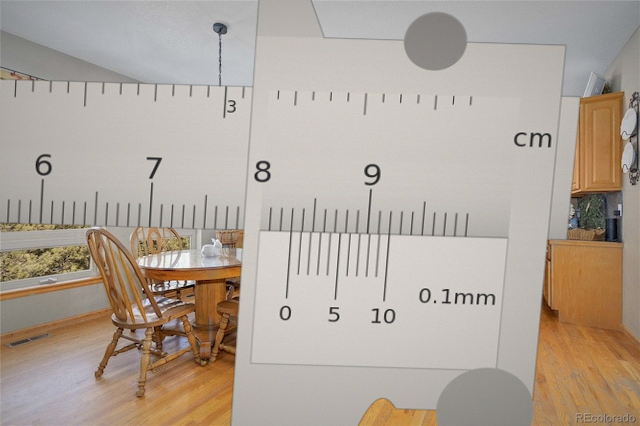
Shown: 83.0 mm
